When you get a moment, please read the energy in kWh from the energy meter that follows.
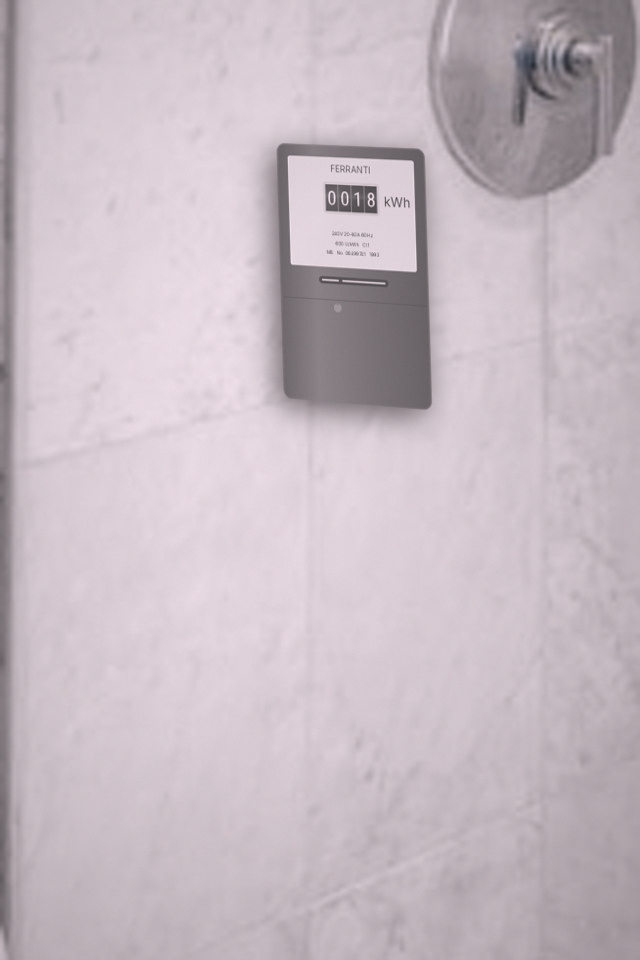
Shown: 18 kWh
